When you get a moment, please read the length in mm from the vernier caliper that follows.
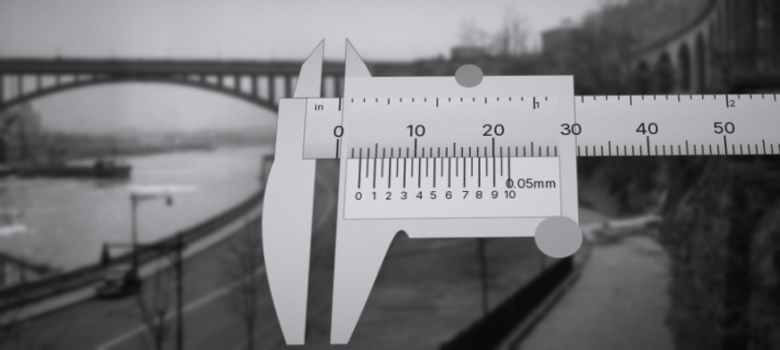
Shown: 3.0 mm
